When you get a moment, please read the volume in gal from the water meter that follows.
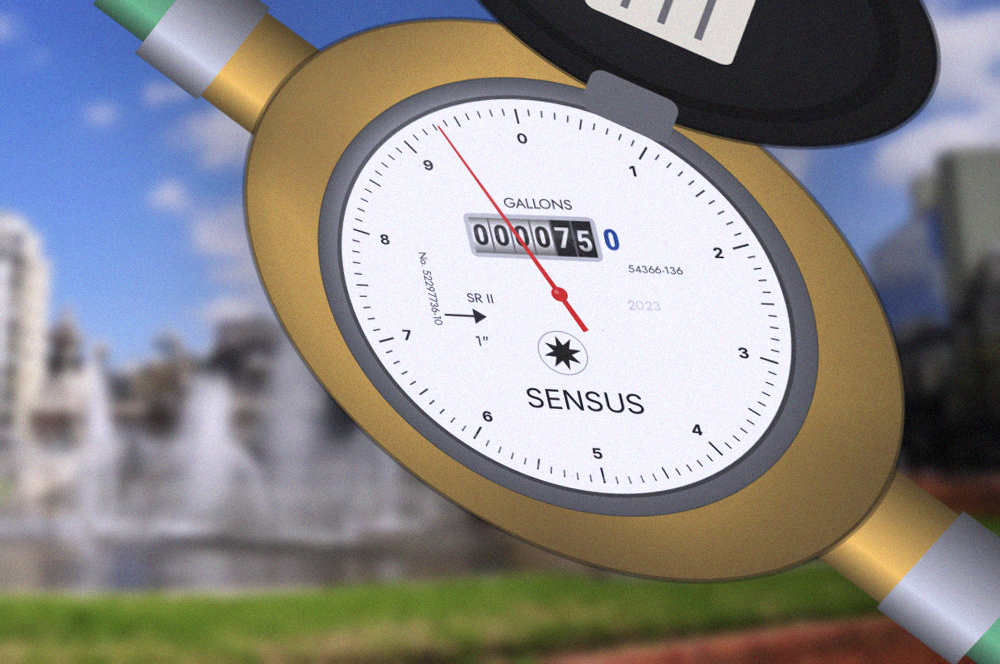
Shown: 749.3 gal
